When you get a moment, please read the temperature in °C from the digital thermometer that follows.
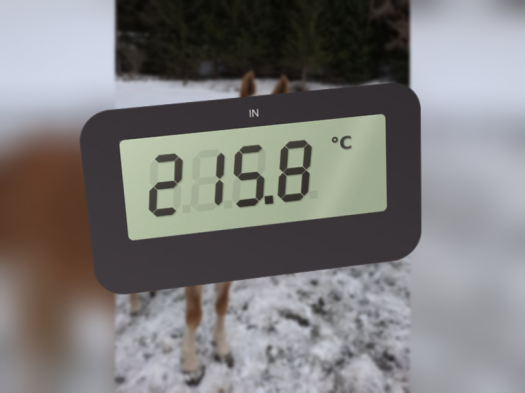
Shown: 215.8 °C
